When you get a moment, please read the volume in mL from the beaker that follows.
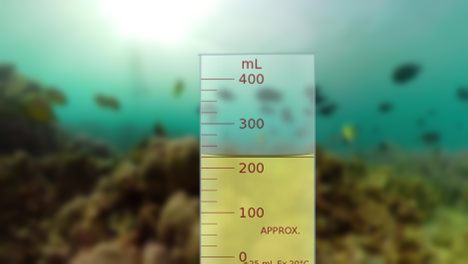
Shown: 225 mL
